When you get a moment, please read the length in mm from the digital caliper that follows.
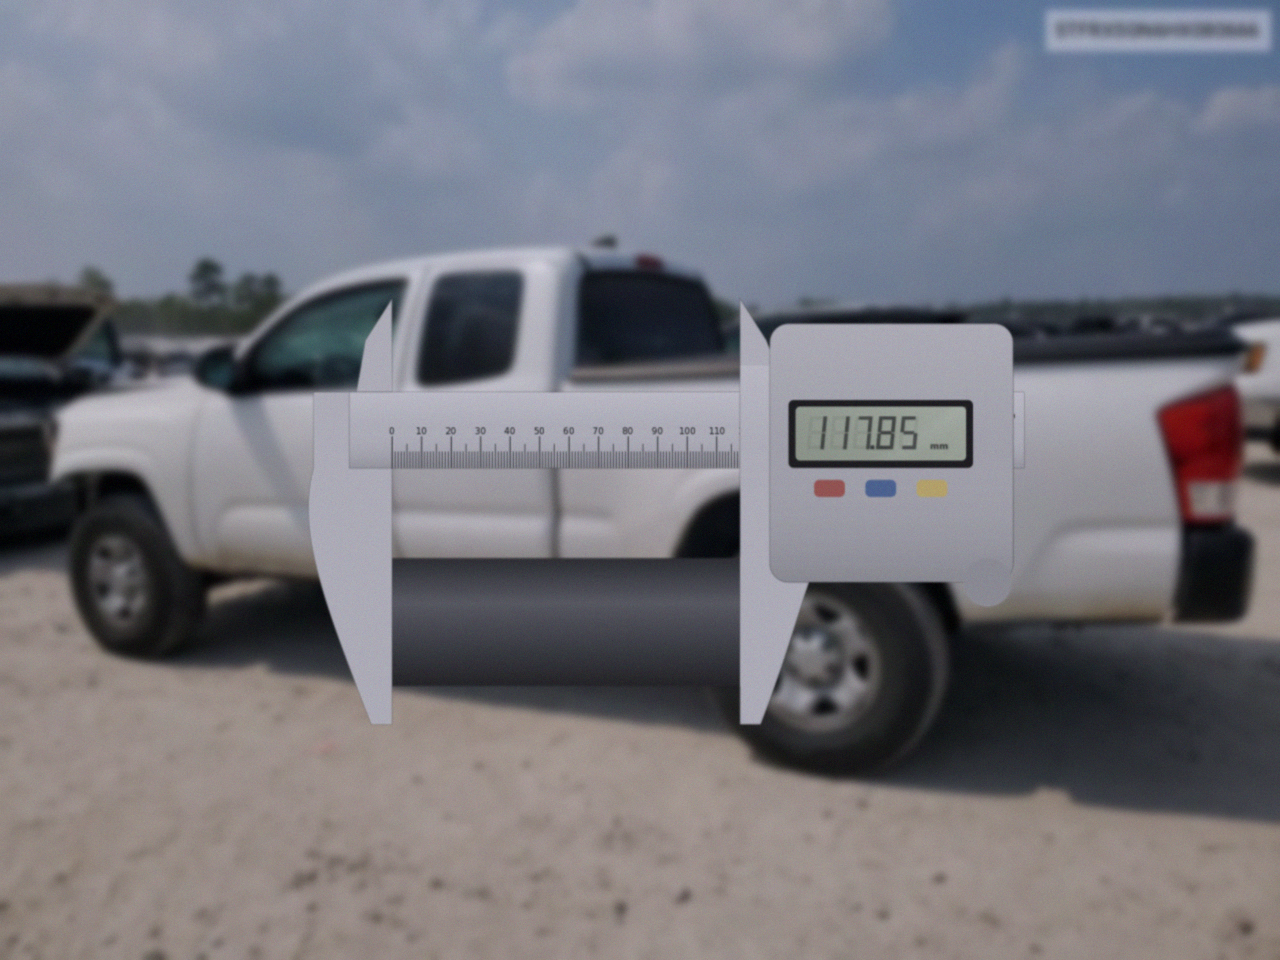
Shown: 117.85 mm
